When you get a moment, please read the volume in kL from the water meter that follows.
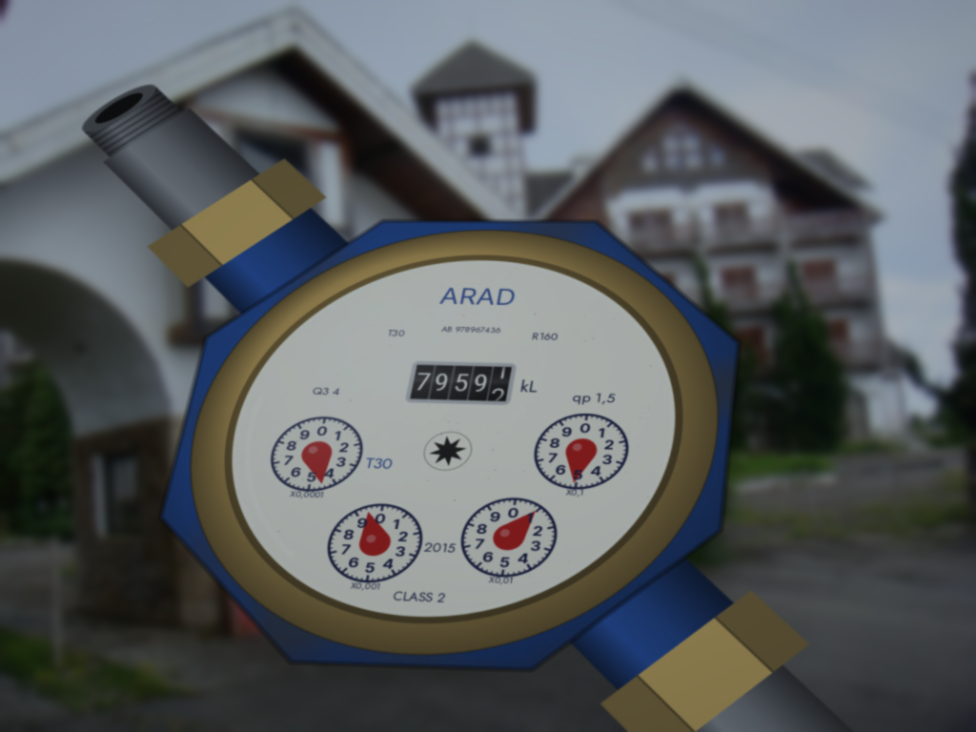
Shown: 79591.5094 kL
